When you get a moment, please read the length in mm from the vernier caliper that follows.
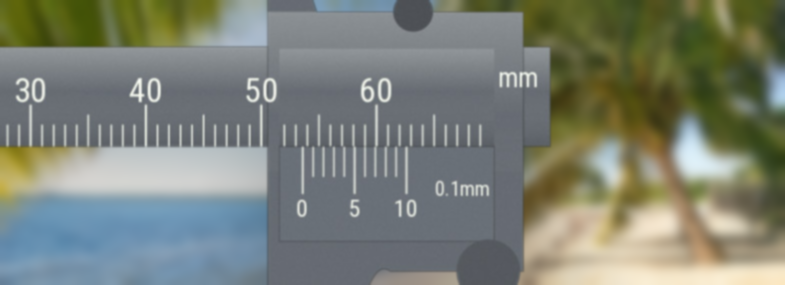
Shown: 53.6 mm
